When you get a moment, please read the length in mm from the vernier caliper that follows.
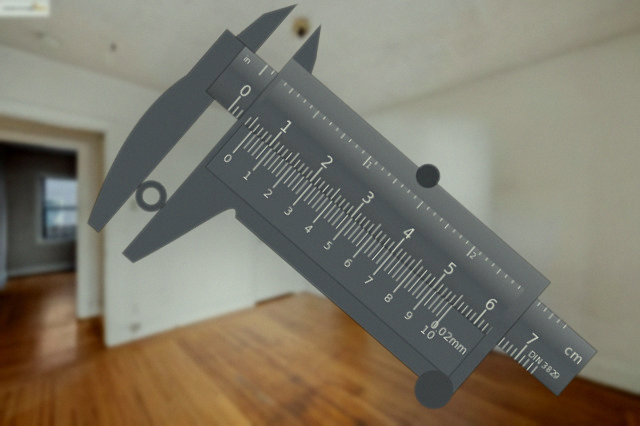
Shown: 5.8 mm
